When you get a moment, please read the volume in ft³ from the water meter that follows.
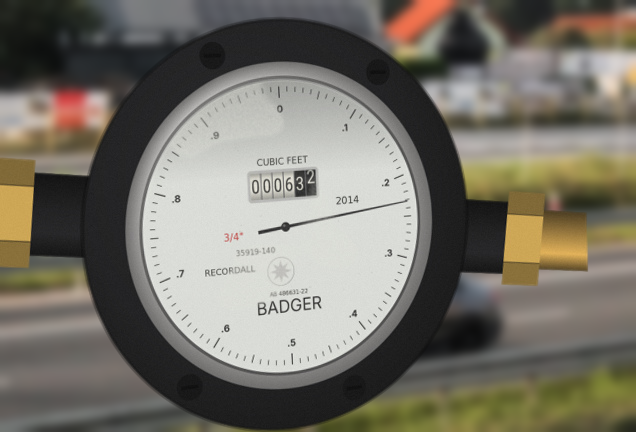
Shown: 632.23 ft³
